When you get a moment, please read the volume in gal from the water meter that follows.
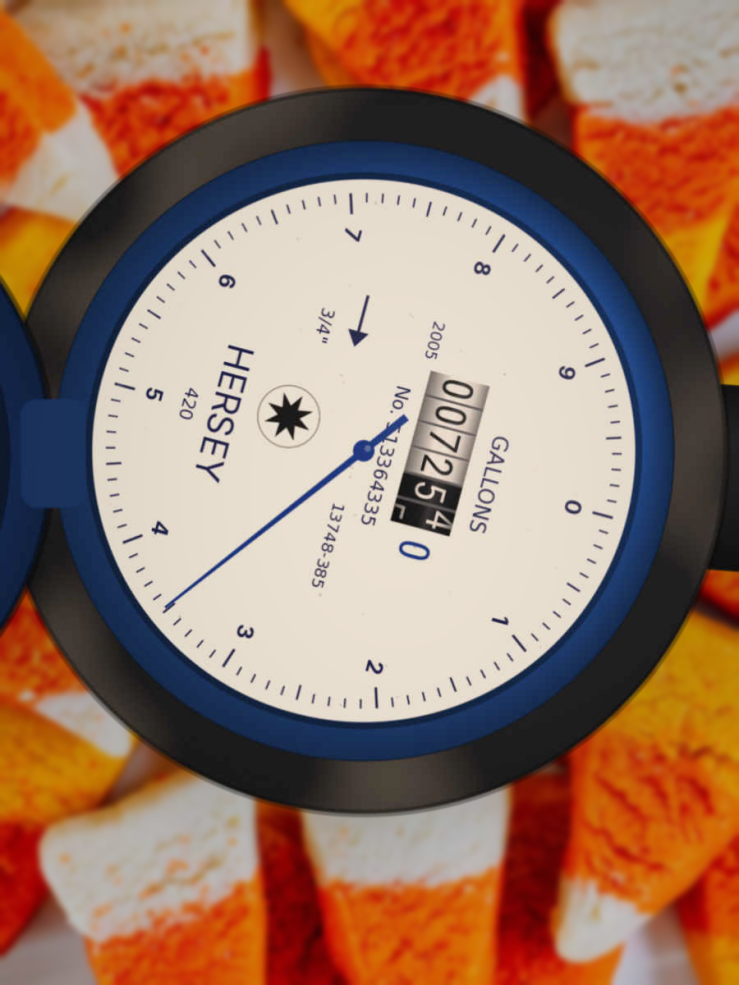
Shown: 72543.5 gal
